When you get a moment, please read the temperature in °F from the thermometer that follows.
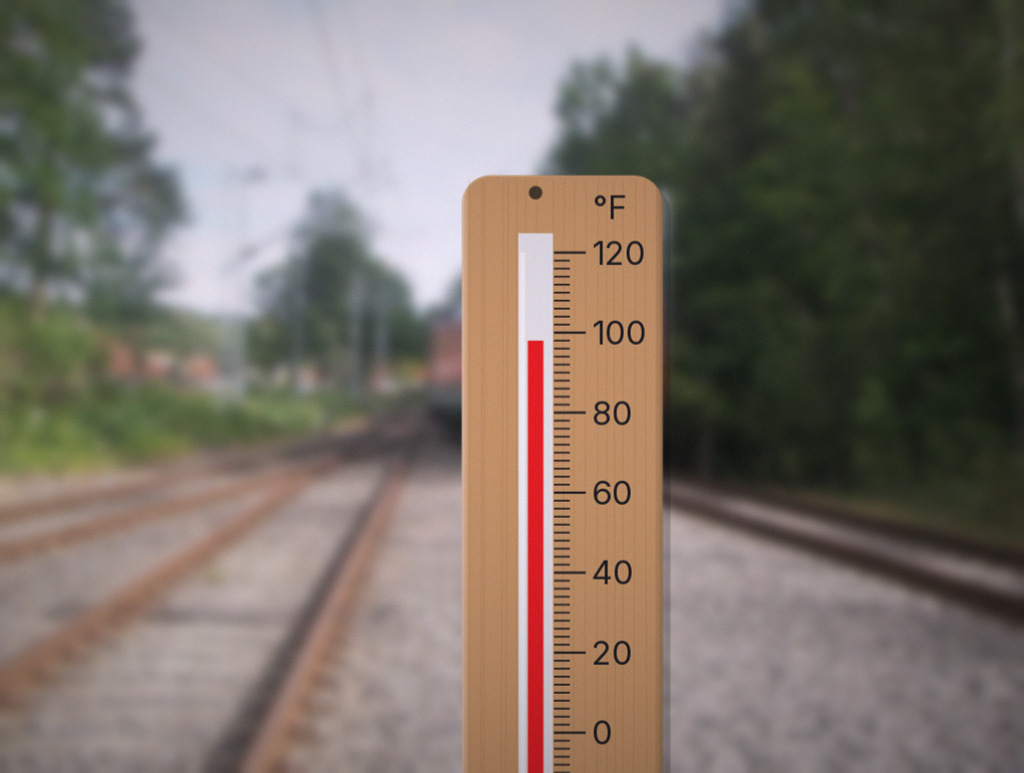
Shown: 98 °F
